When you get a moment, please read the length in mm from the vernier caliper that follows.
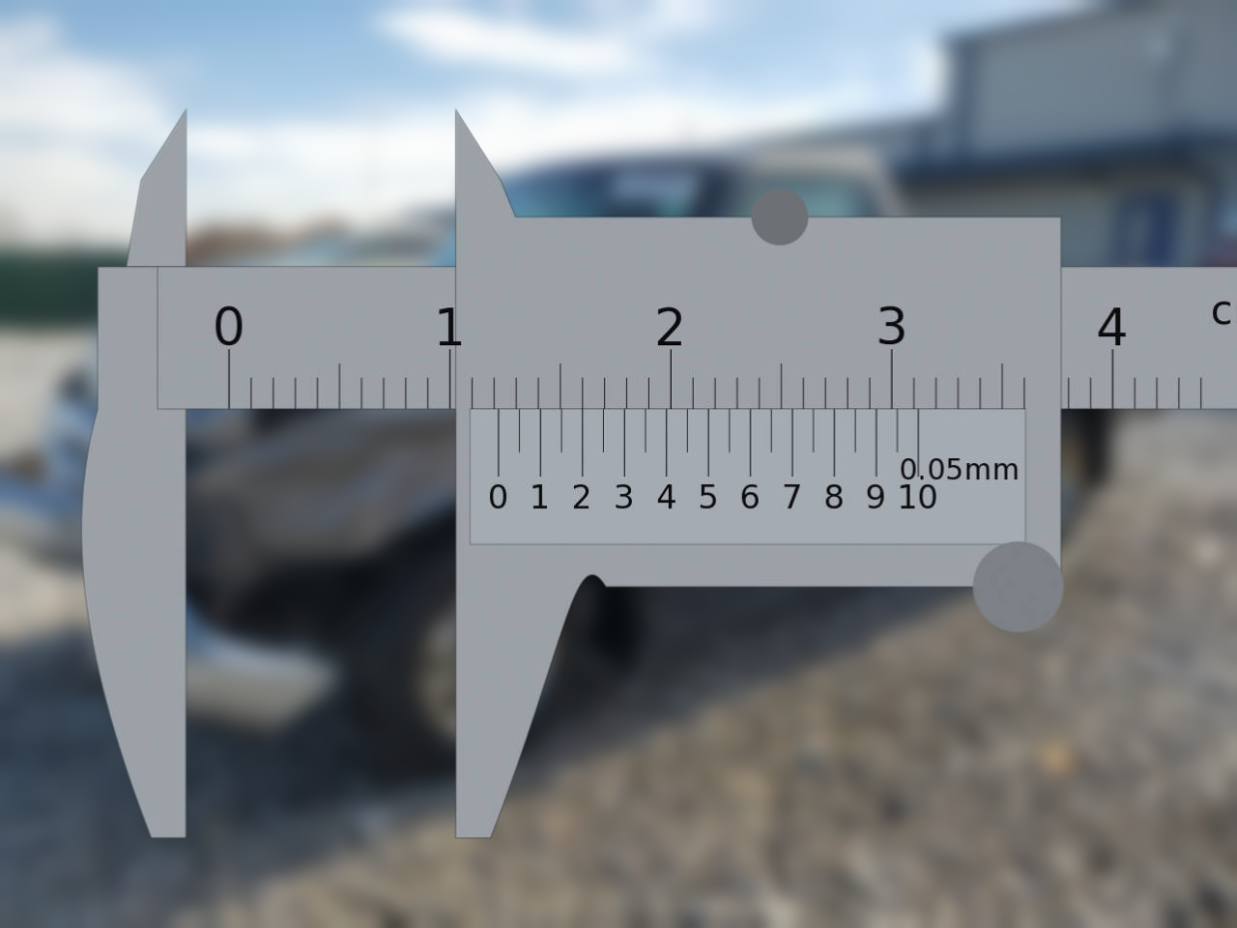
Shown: 12.20 mm
